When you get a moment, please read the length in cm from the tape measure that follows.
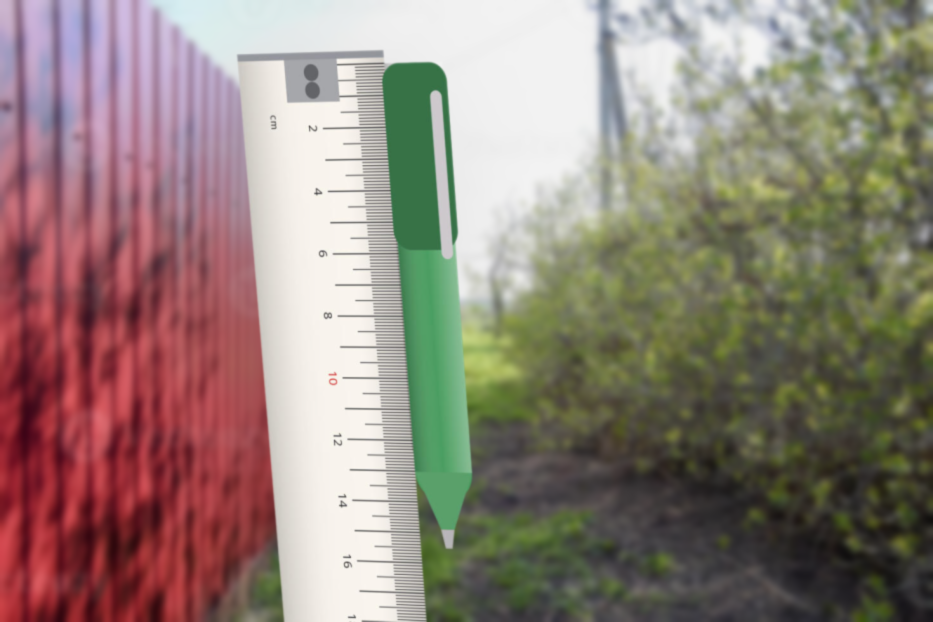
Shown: 15.5 cm
